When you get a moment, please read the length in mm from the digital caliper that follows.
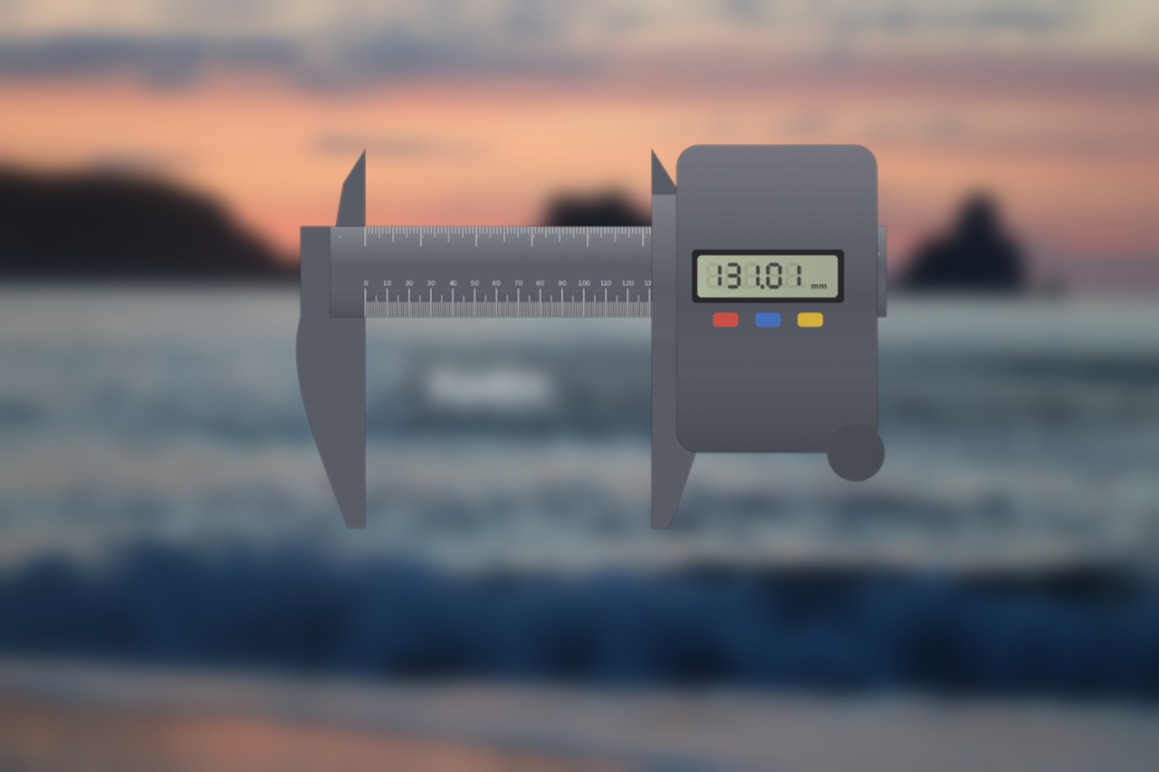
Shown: 131.01 mm
